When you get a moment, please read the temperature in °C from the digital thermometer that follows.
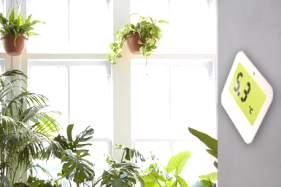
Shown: 5.3 °C
